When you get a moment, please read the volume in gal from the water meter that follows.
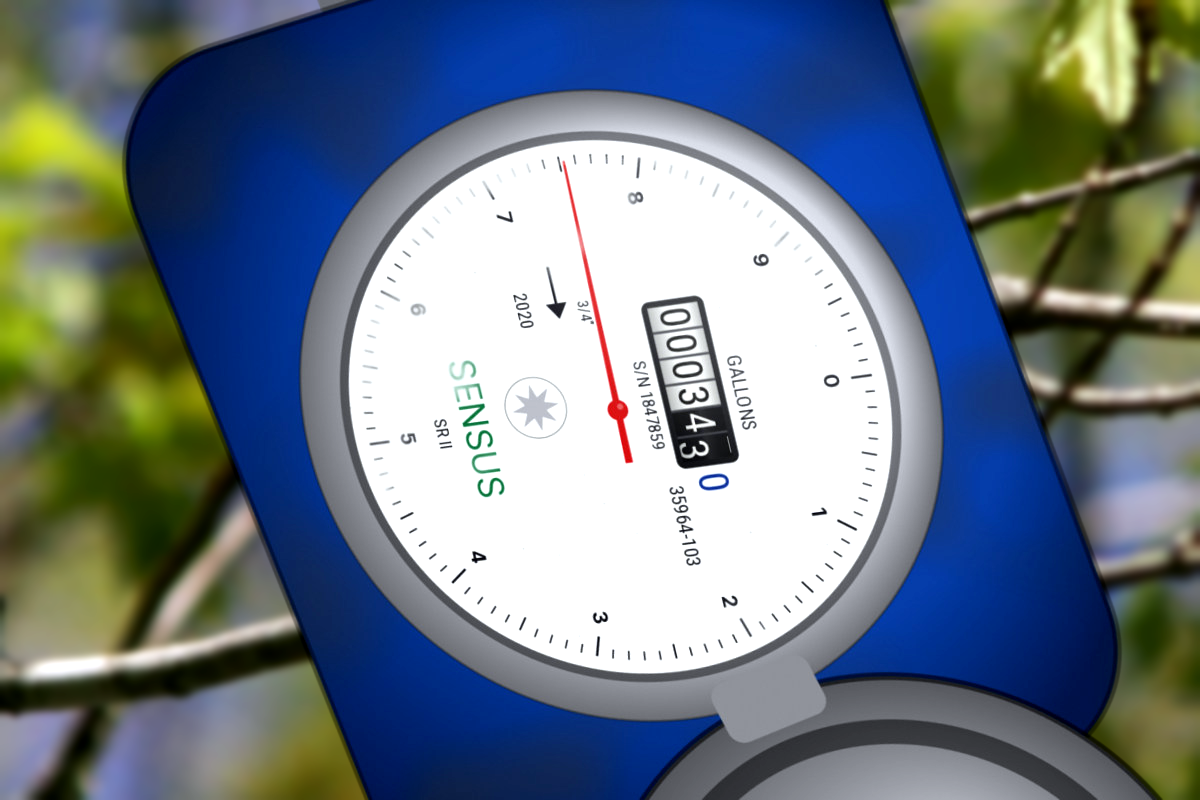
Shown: 3427.5 gal
